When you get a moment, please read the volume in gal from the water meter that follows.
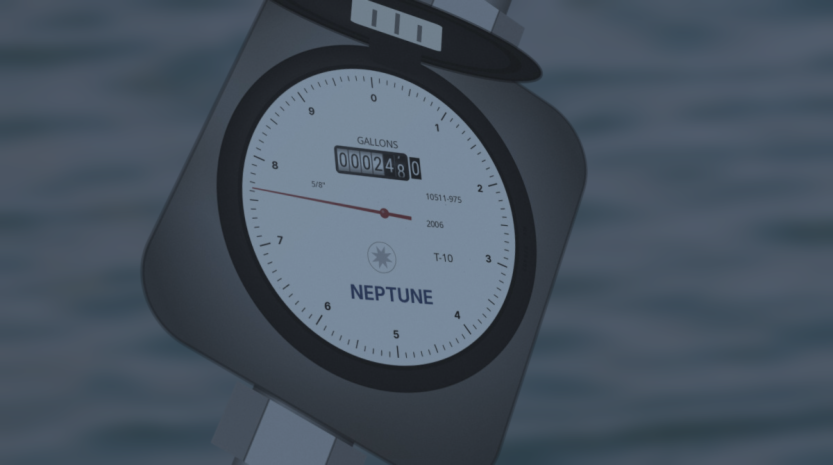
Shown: 2477.6 gal
